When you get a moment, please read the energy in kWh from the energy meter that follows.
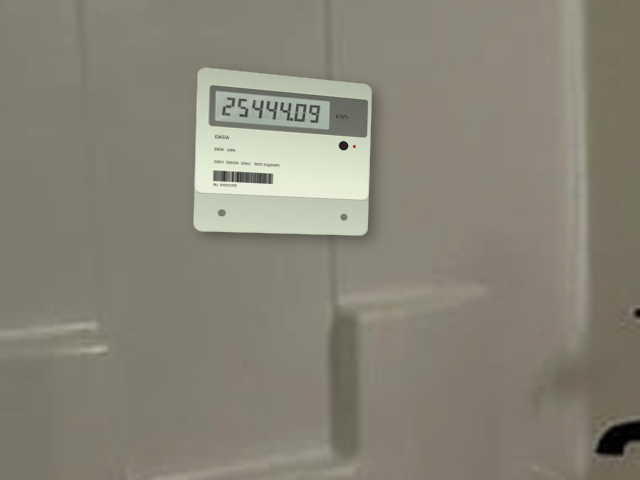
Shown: 25444.09 kWh
